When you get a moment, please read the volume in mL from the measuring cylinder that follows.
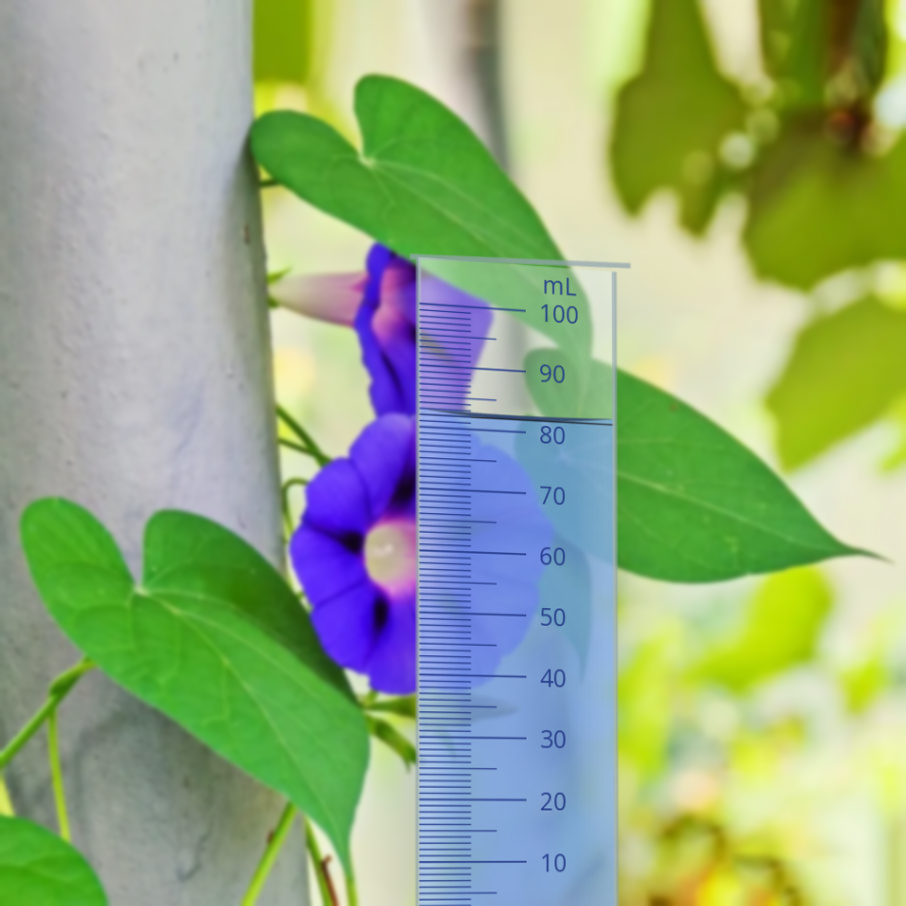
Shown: 82 mL
